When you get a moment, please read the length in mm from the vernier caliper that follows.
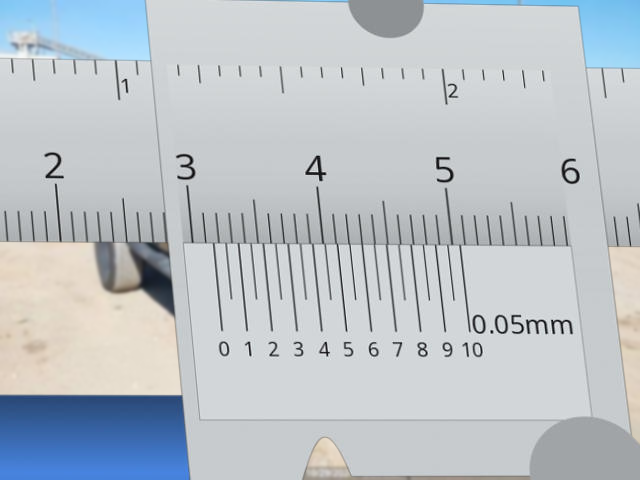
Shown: 31.6 mm
